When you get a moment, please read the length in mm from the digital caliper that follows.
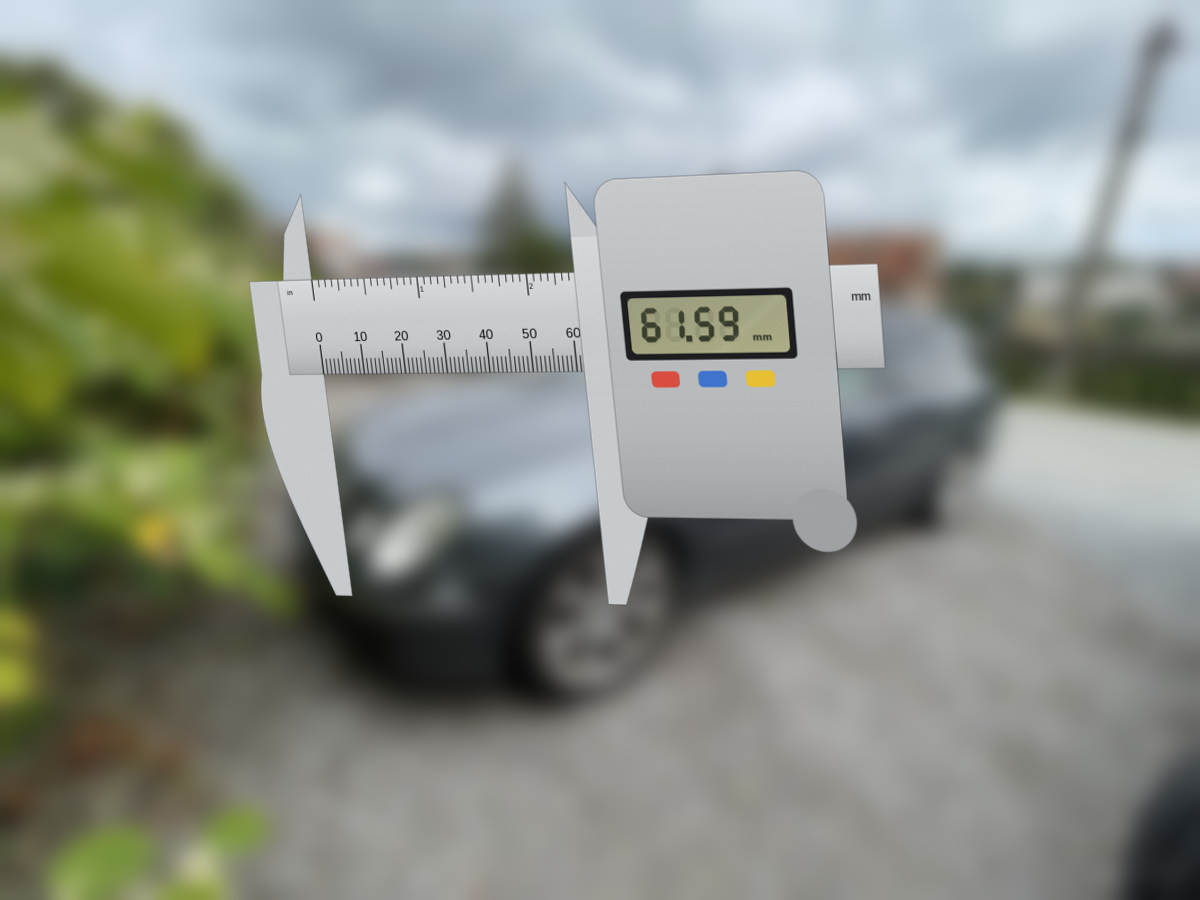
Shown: 61.59 mm
